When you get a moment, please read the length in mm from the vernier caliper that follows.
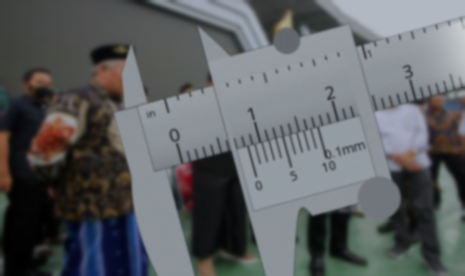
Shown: 8.4 mm
